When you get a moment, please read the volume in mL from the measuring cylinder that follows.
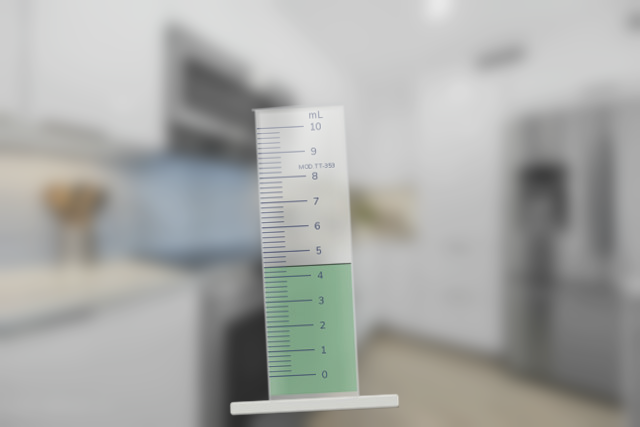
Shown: 4.4 mL
